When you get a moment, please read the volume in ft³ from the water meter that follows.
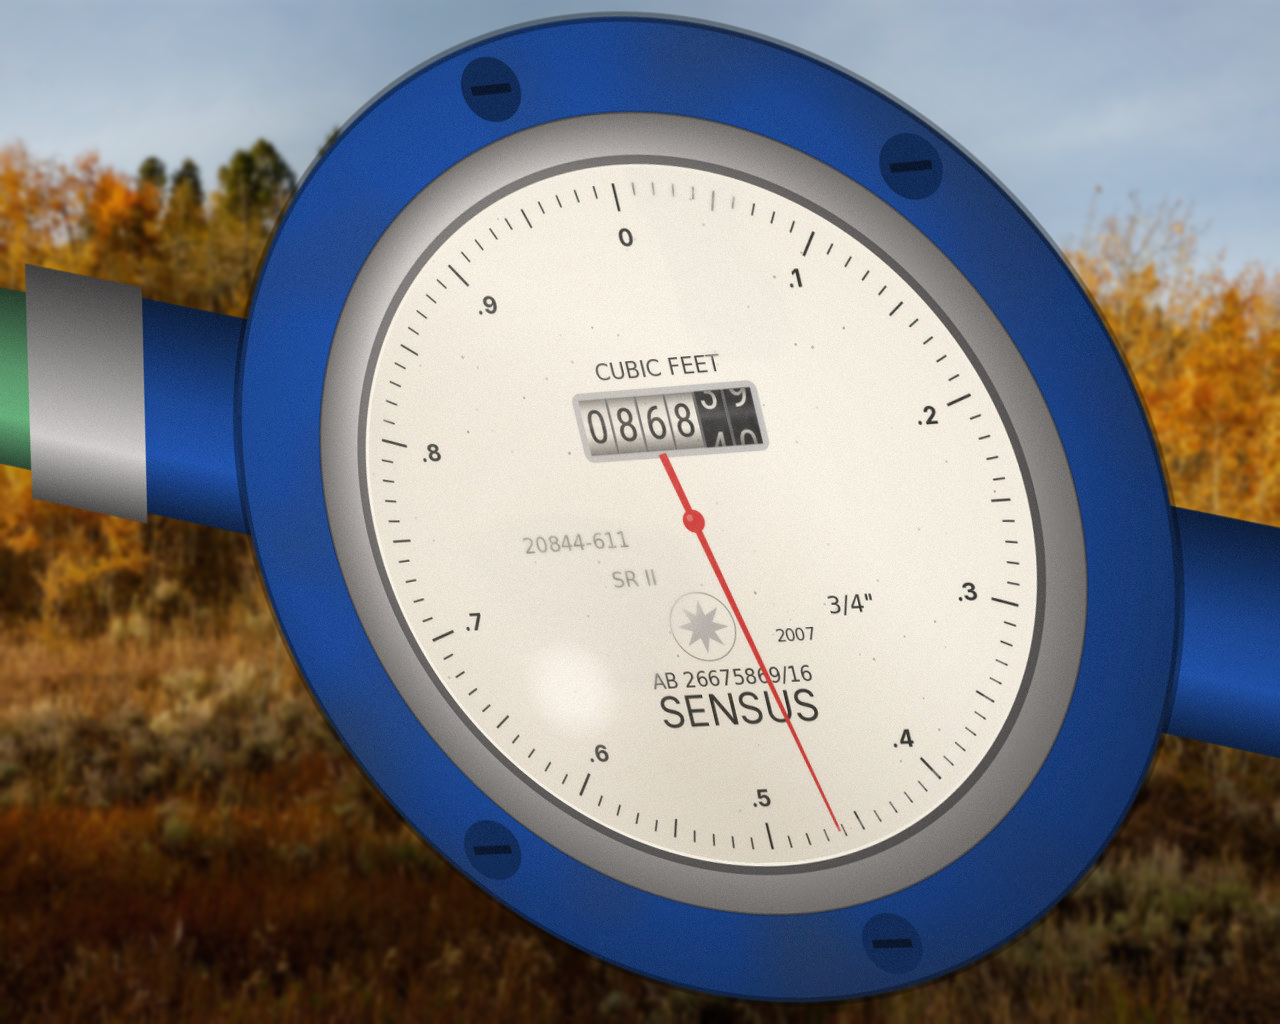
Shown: 86839.46 ft³
